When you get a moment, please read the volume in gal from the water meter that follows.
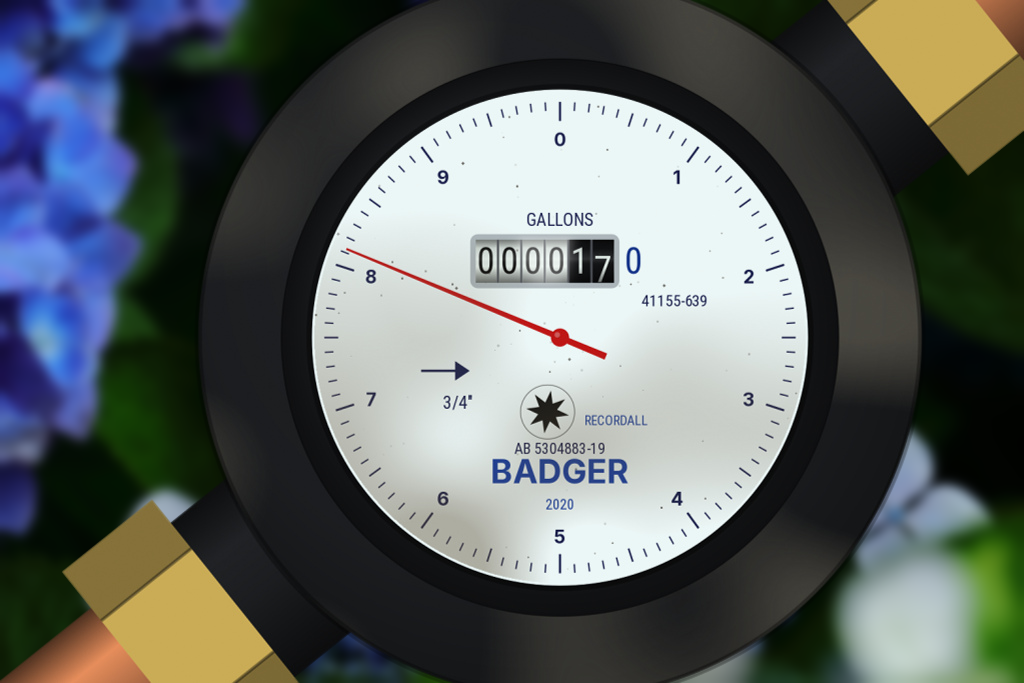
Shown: 168.1 gal
